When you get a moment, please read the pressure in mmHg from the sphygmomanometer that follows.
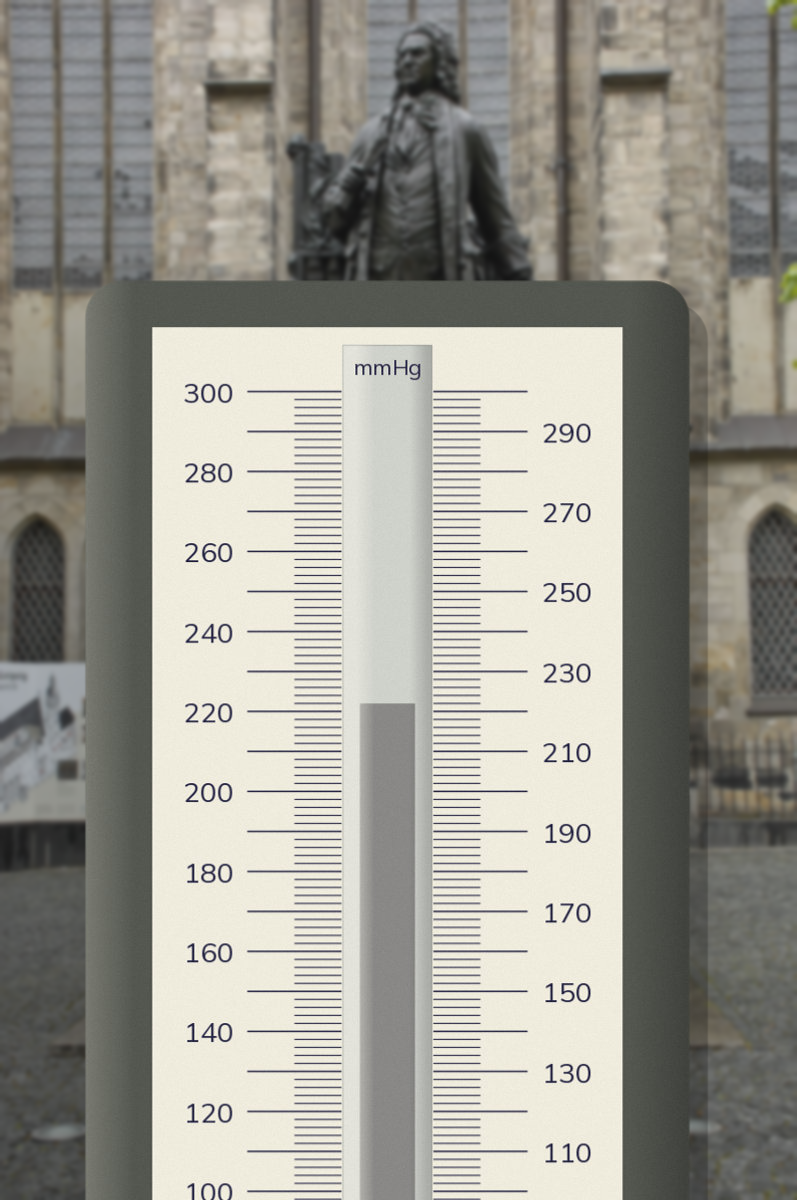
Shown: 222 mmHg
